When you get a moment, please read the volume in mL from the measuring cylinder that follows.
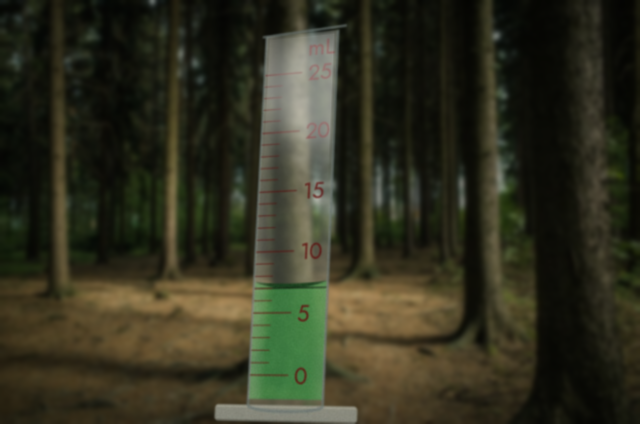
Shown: 7 mL
